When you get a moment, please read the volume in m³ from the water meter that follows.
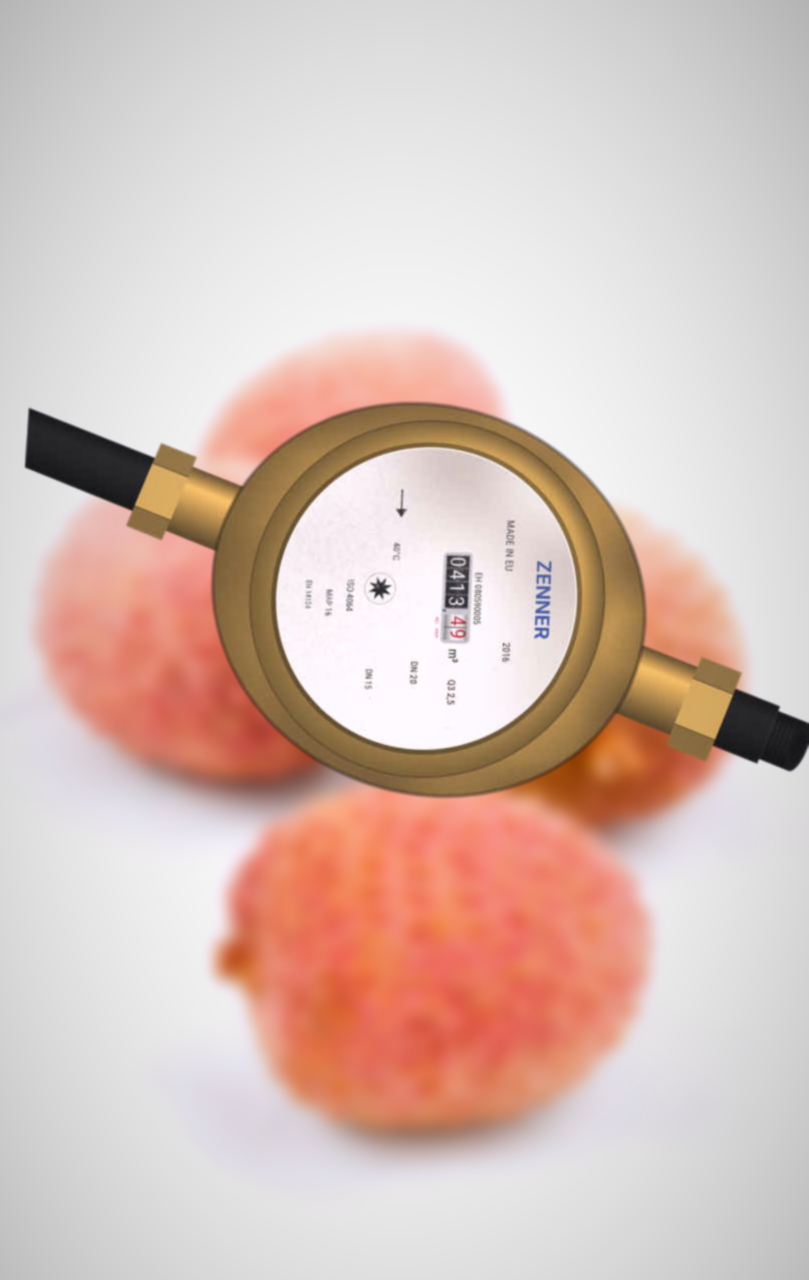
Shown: 413.49 m³
